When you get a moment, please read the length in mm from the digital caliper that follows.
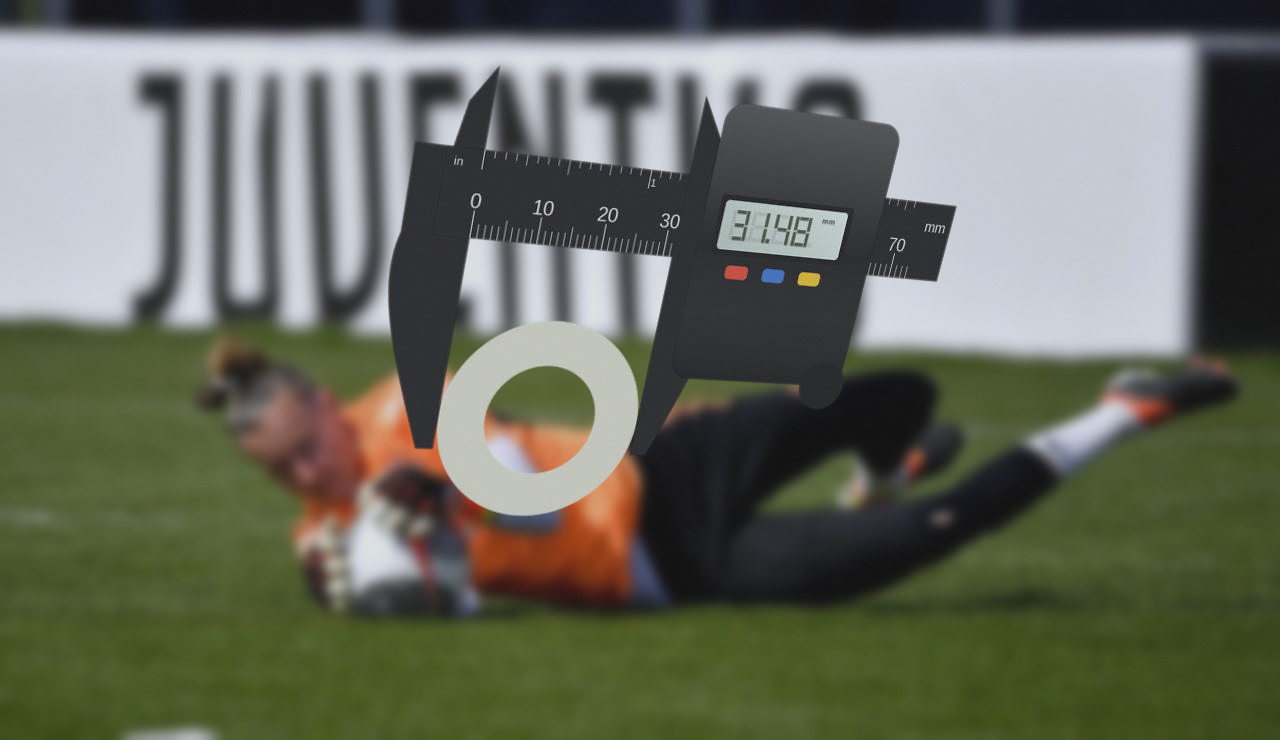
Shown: 31.48 mm
